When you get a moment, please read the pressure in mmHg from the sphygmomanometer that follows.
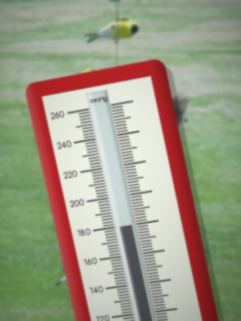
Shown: 180 mmHg
